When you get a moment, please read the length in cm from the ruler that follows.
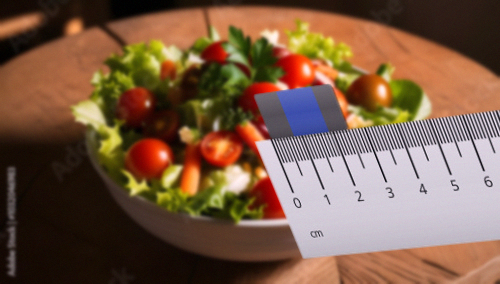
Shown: 2.5 cm
